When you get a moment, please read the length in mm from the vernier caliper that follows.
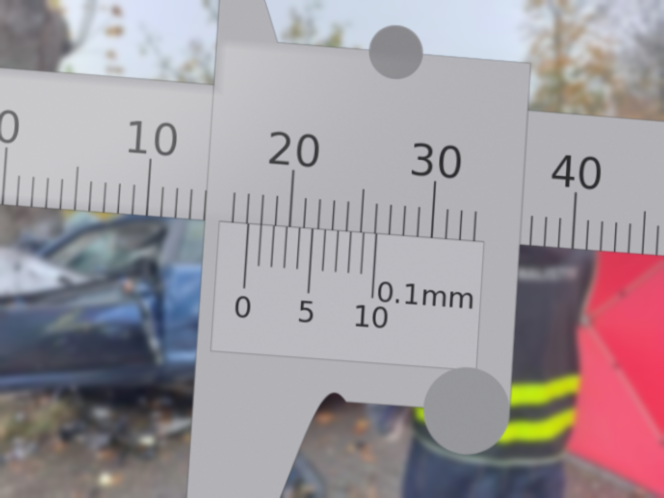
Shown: 17.1 mm
